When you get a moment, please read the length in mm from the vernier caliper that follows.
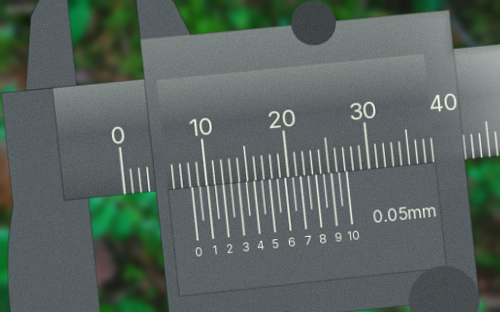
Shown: 8.2 mm
